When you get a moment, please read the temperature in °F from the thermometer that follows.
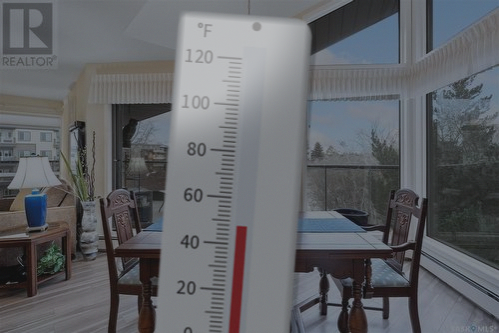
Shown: 48 °F
